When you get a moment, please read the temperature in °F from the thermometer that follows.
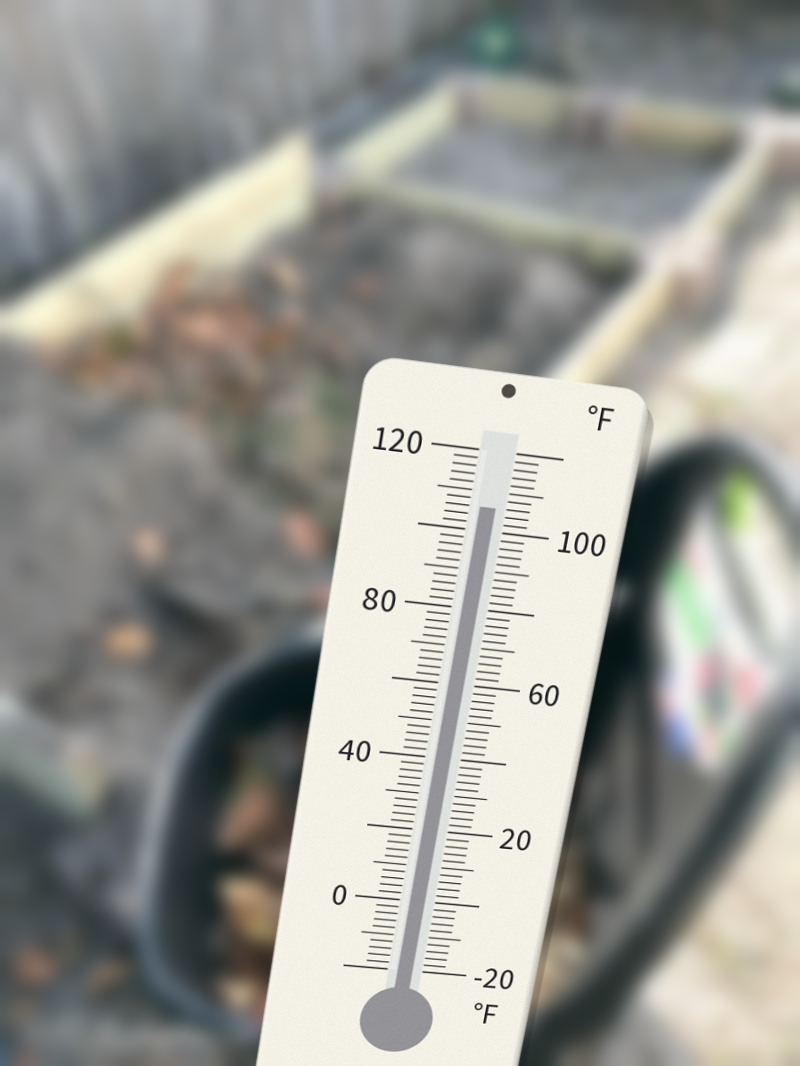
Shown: 106 °F
